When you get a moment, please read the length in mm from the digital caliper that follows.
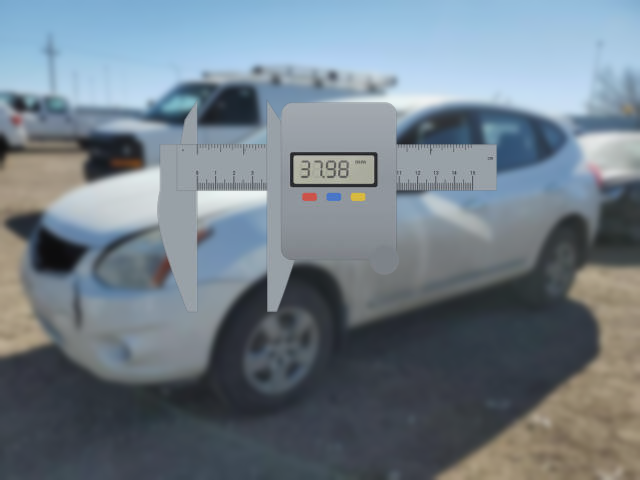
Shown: 37.98 mm
